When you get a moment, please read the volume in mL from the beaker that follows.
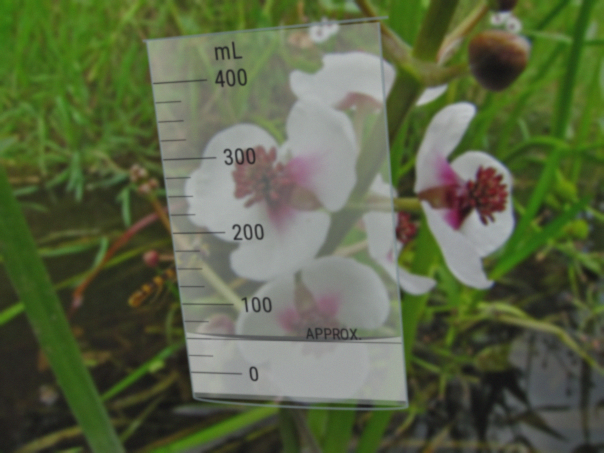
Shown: 50 mL
